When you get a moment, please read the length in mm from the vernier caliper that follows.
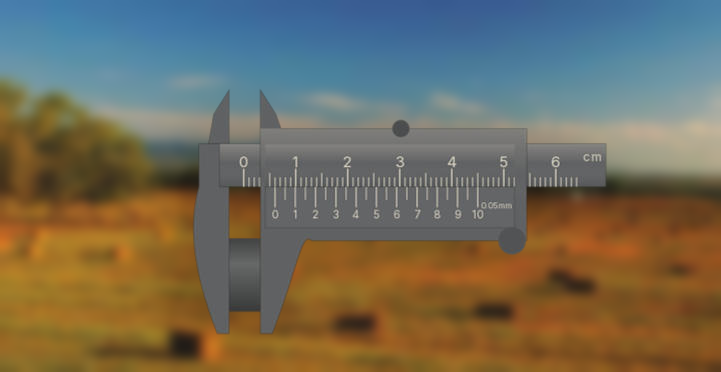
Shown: 6.0 mm
